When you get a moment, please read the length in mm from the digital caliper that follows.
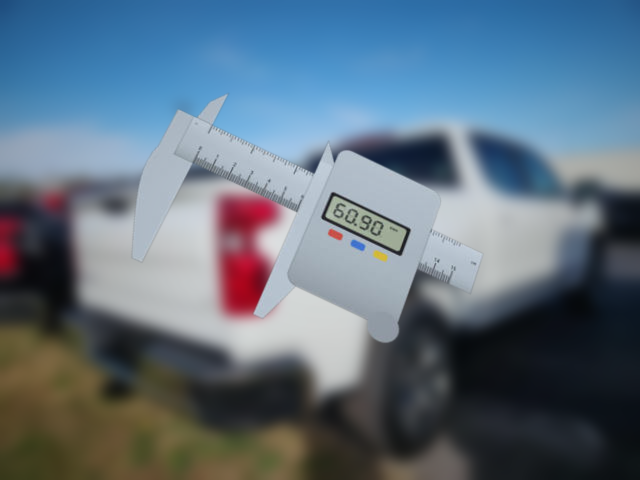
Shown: 60.90 mm
